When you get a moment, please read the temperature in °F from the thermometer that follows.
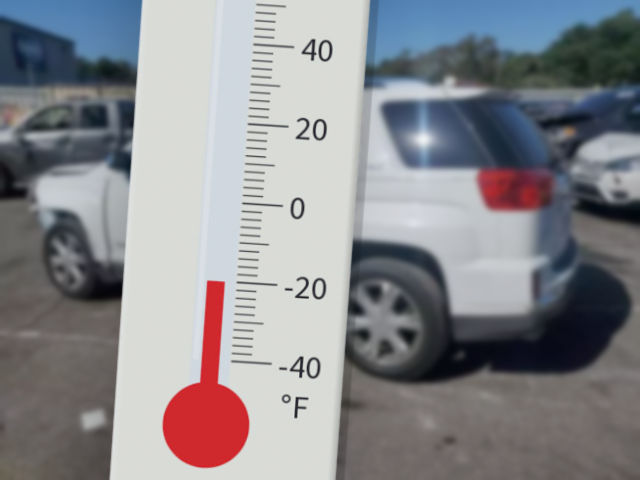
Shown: -20 °F
